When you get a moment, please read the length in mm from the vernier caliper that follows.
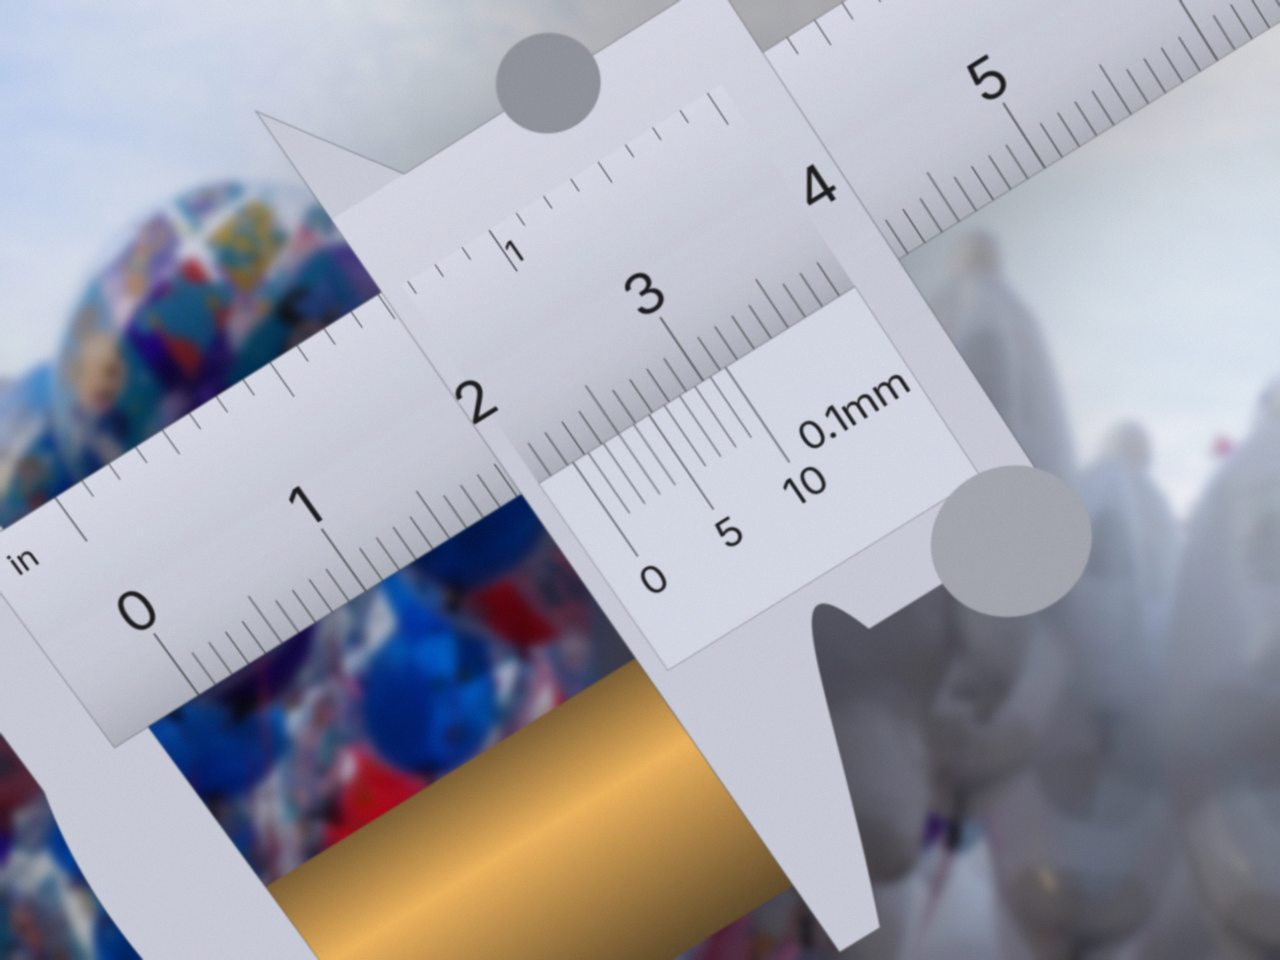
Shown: 22.3 mm
